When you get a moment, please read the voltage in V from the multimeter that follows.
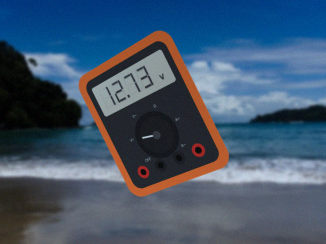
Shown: 12.73 V
